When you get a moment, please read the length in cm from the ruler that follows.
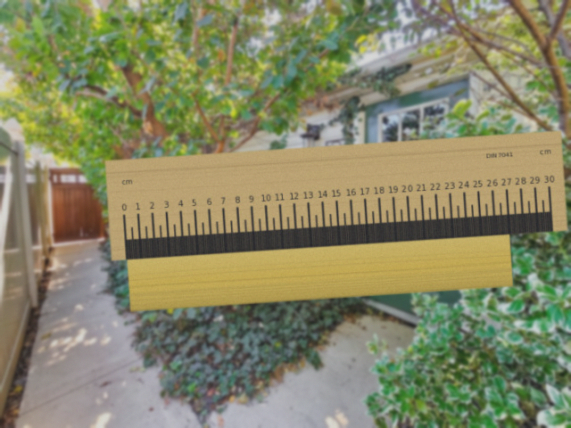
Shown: 27 cm
